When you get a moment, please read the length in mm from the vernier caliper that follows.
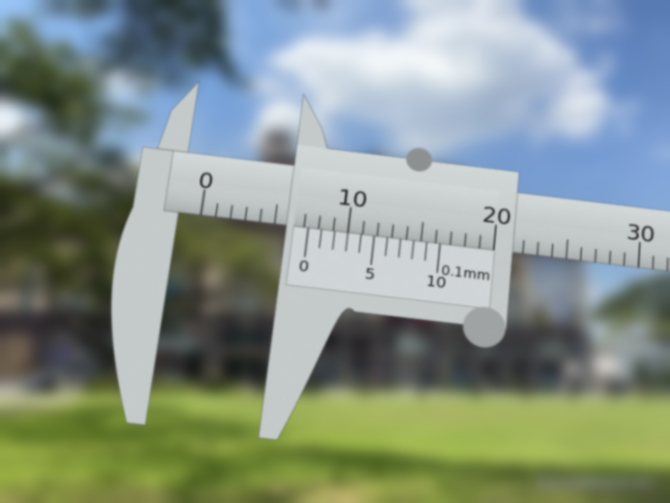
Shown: 7.3 mm
